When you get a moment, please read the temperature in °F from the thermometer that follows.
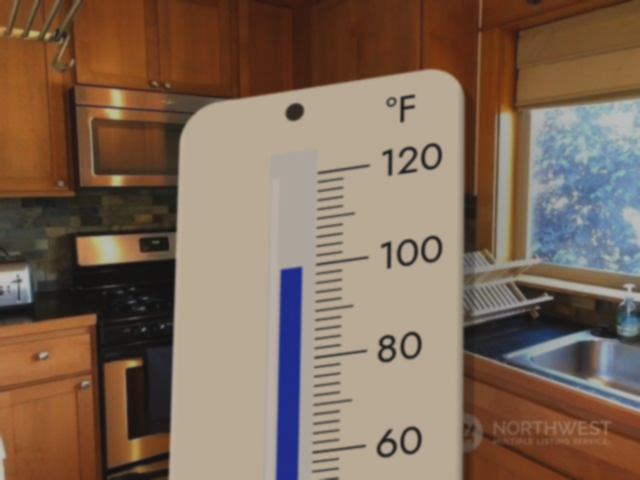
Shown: 100 °F
